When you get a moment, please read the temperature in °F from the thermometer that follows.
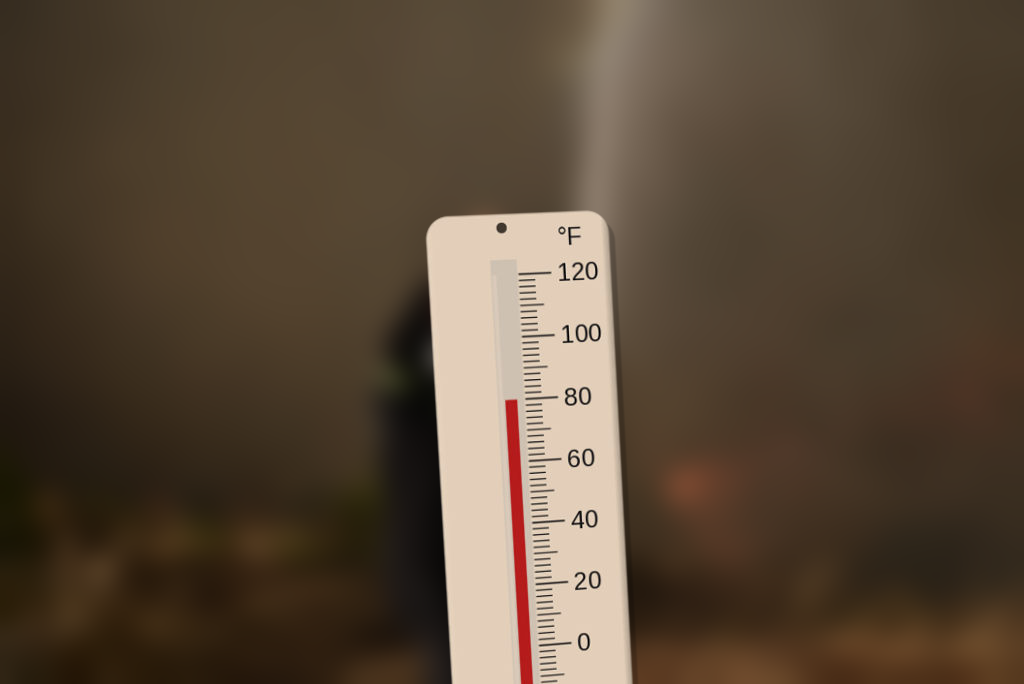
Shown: 80 °F
